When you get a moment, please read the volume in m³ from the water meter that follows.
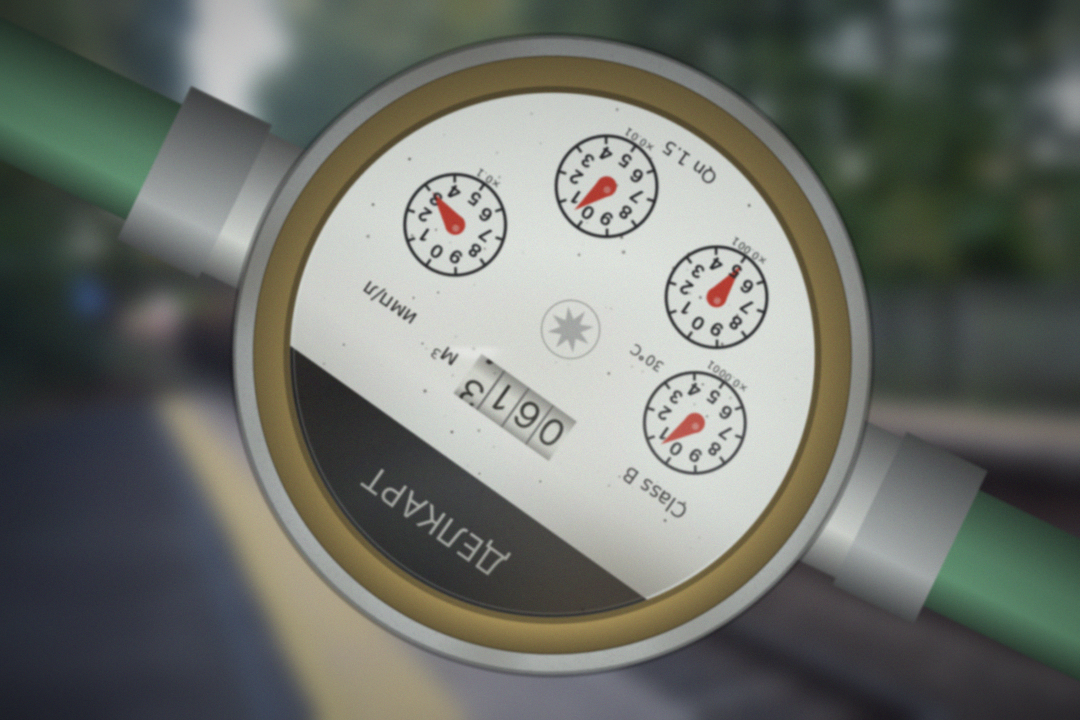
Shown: 613.3050 m³
